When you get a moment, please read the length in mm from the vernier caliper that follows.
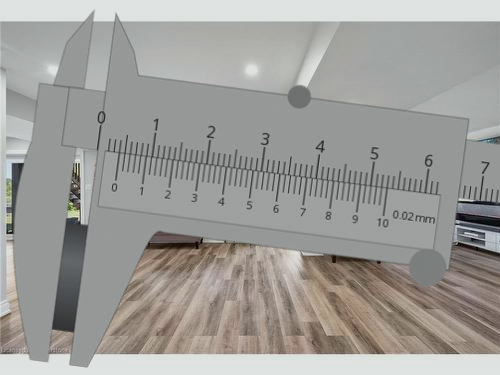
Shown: 4.0 mm
